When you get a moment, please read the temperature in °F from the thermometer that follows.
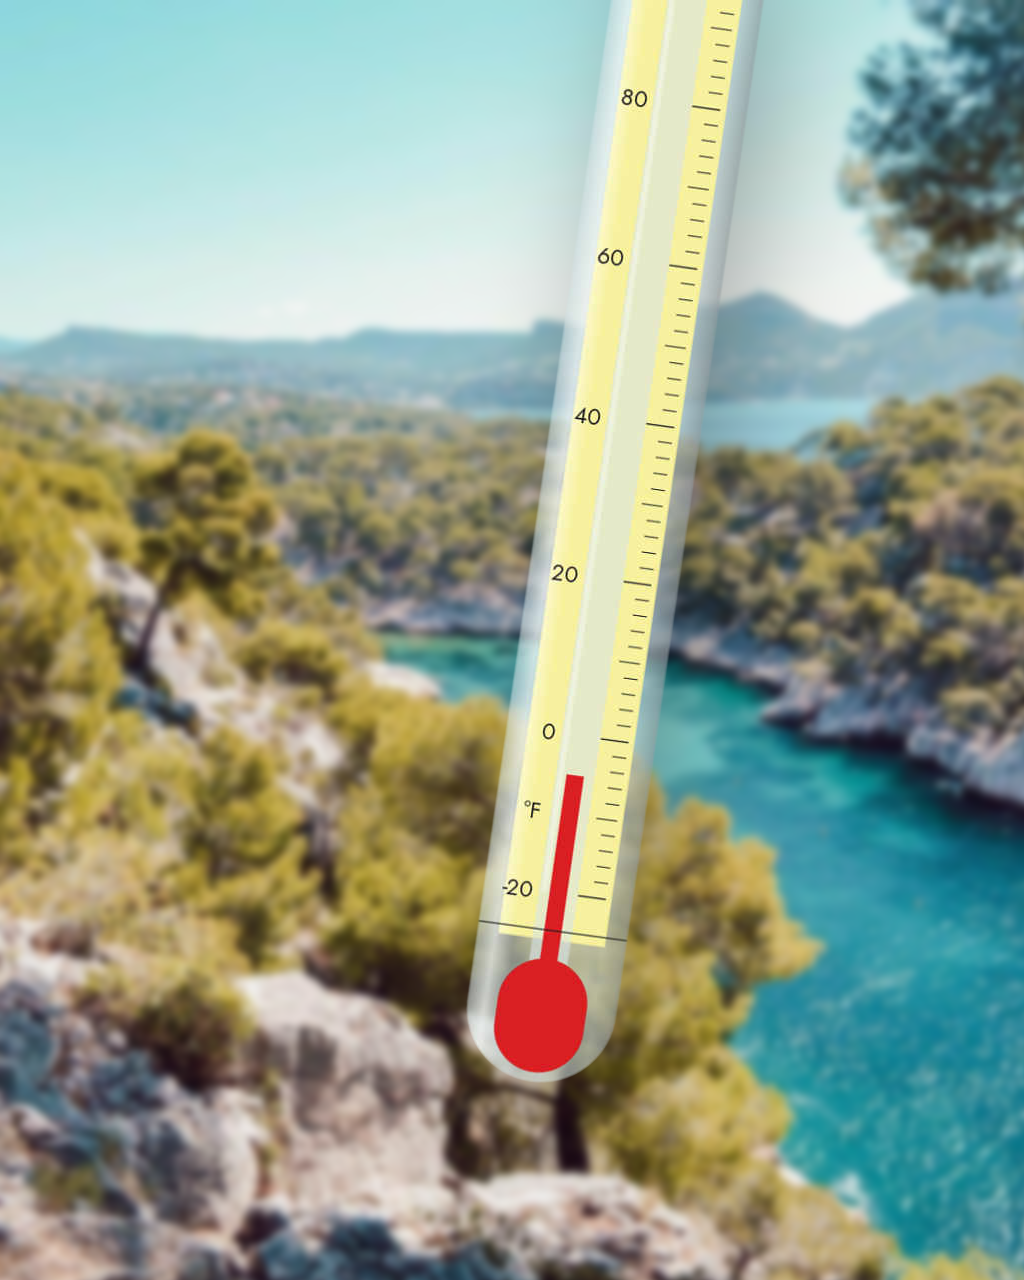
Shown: -5 °F
